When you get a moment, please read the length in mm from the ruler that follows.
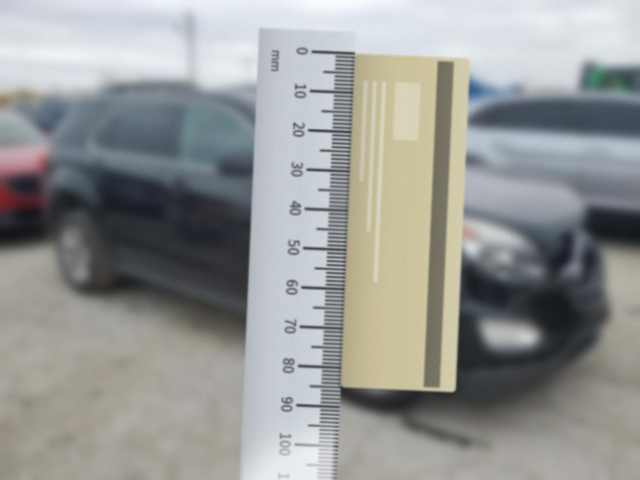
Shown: 85 mm
